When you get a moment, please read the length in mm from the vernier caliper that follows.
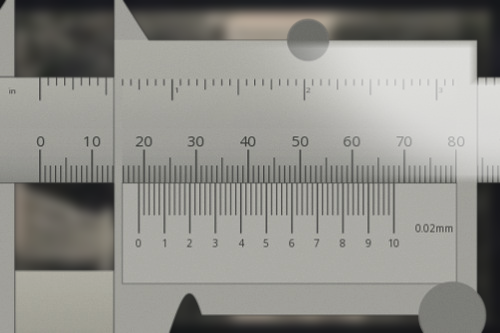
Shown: 19.0 mm
